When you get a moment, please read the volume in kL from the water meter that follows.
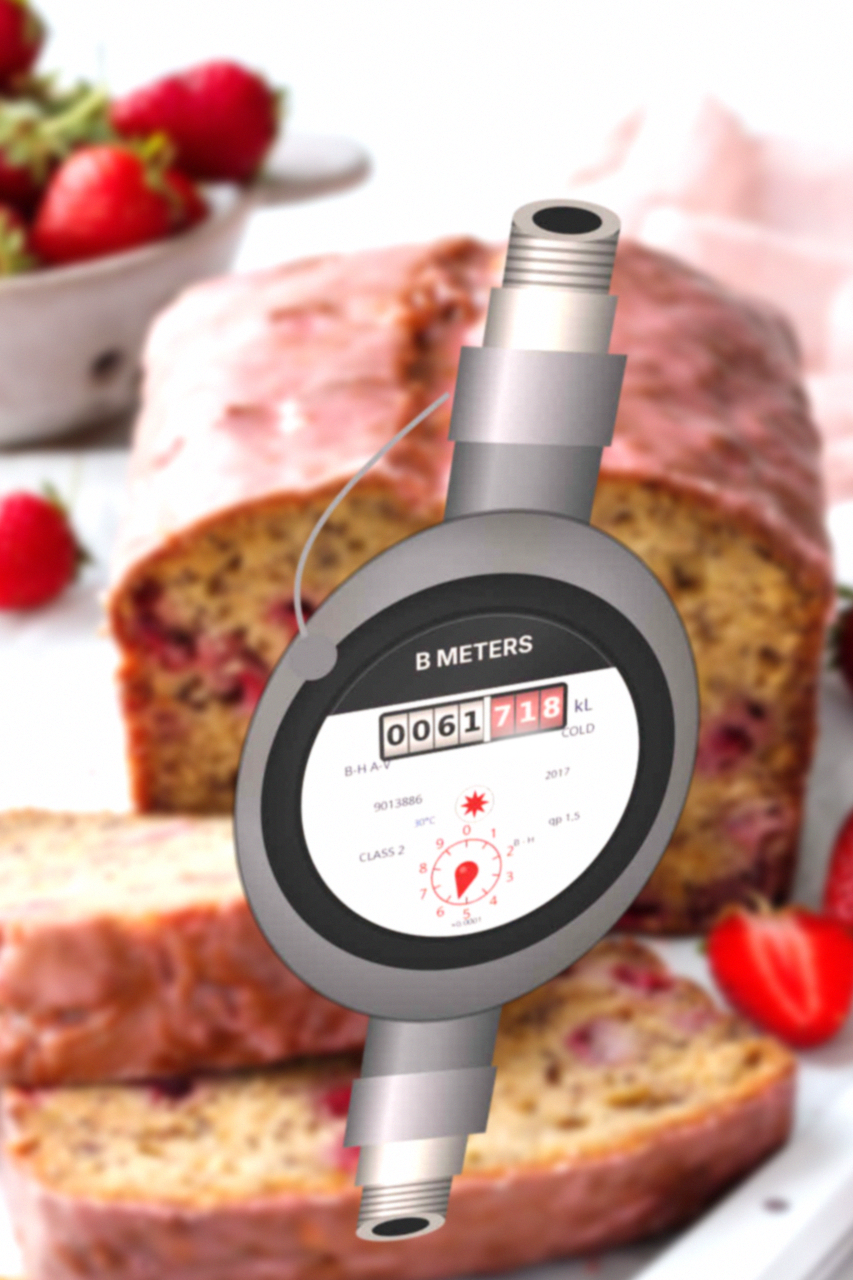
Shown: 61.7185 kL
